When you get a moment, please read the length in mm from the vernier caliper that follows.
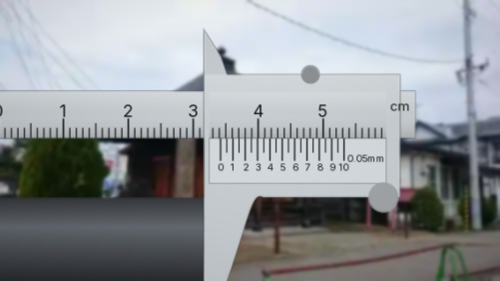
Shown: 34.2 mm
